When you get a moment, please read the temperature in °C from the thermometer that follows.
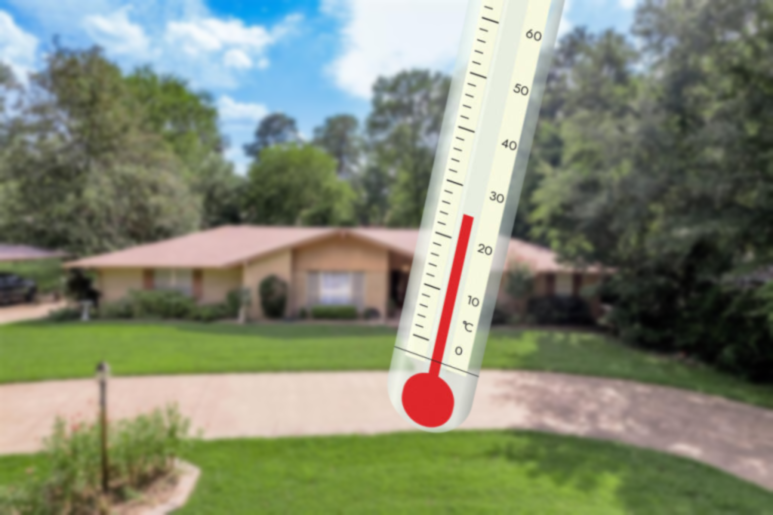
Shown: 25 °C
